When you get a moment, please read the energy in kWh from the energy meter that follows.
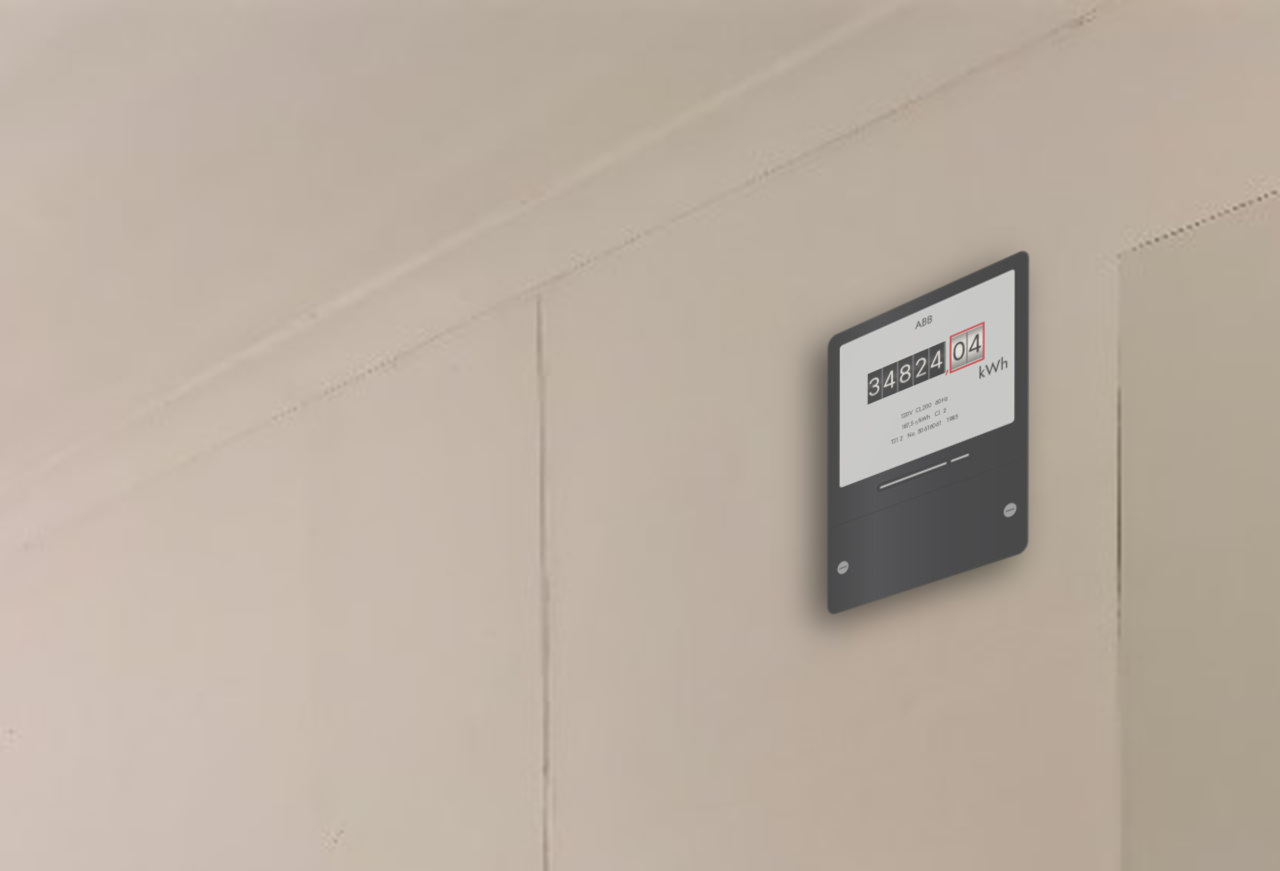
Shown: 34824.04 kWh
